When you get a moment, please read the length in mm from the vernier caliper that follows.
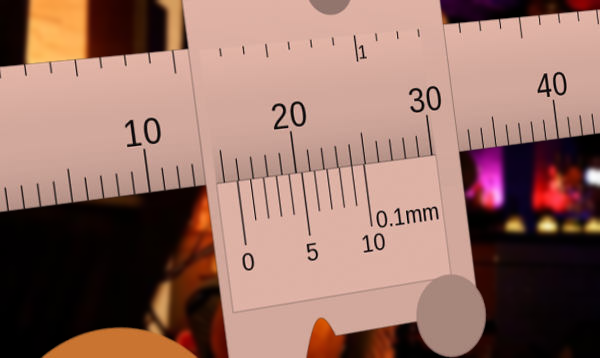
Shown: 15.9 mm
